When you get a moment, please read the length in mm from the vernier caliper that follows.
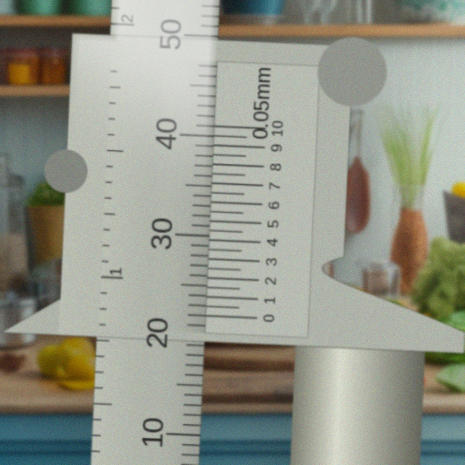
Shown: 22.0 mm
